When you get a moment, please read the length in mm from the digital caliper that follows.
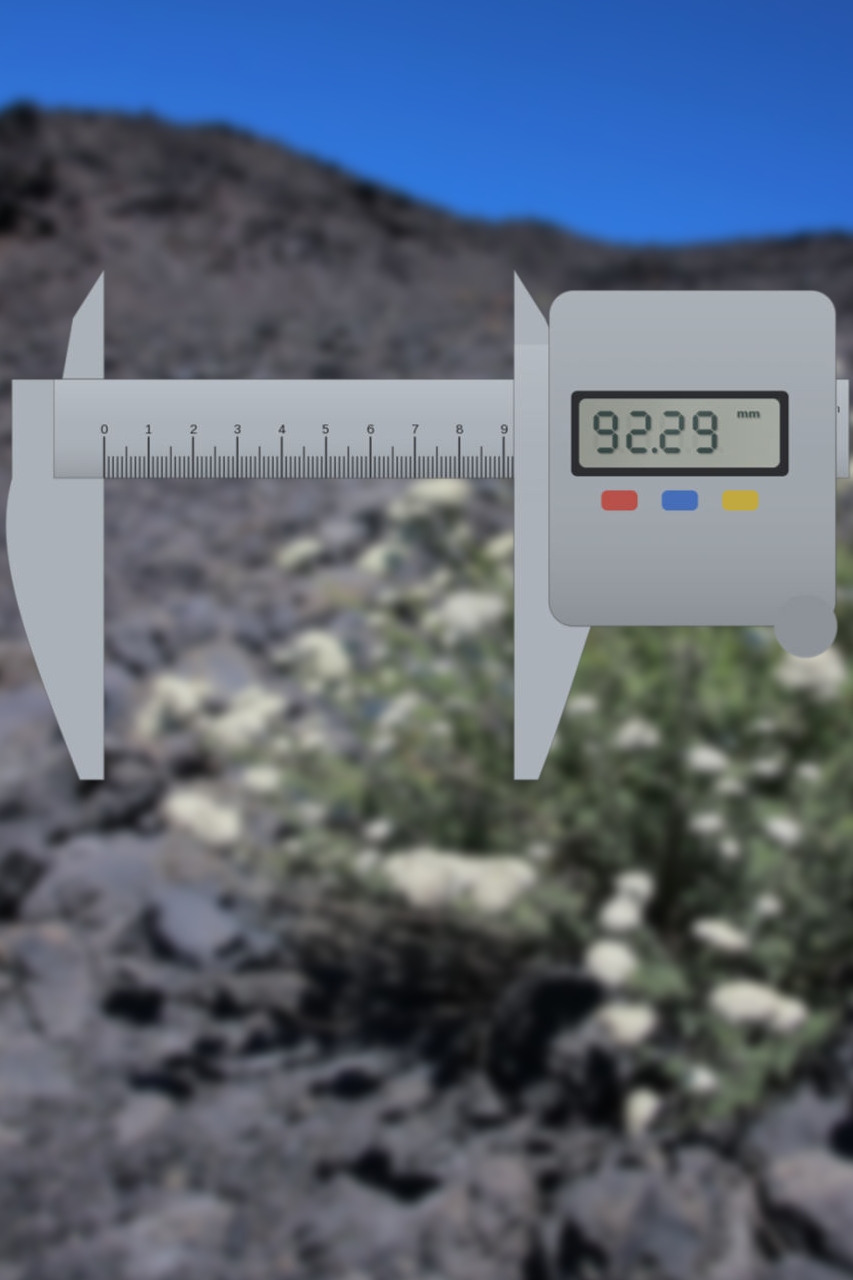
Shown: 92.29 mm
